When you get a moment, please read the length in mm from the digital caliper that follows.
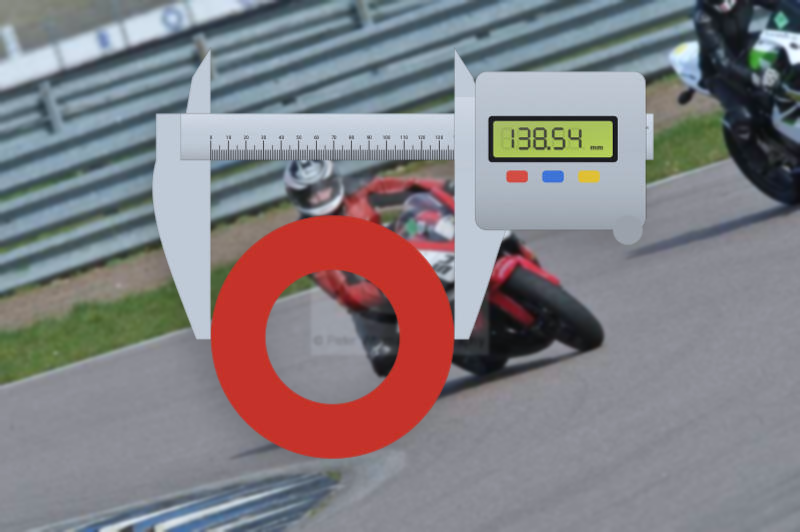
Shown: 138.54 mm
